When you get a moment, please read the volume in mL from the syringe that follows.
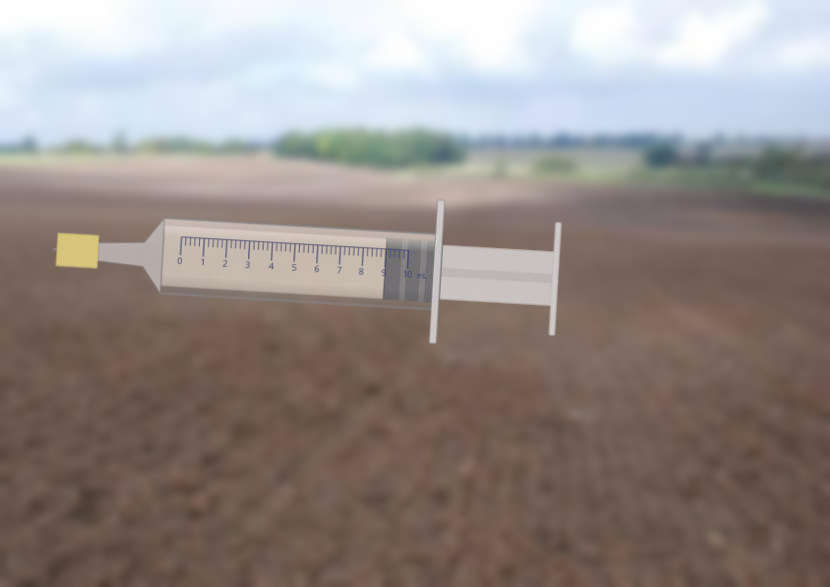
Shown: 9 mL
